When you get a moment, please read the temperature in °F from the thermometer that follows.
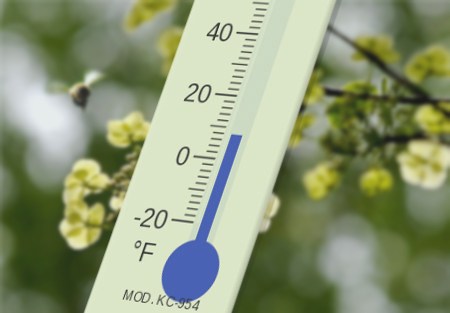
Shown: 8 °F
